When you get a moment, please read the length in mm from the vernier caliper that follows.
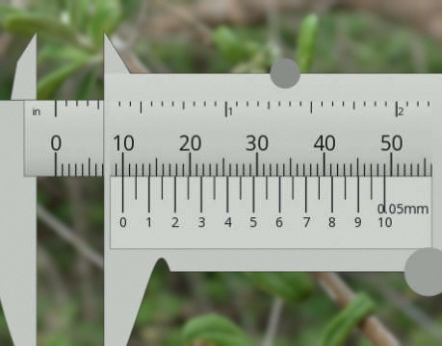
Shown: 10.0 mm
